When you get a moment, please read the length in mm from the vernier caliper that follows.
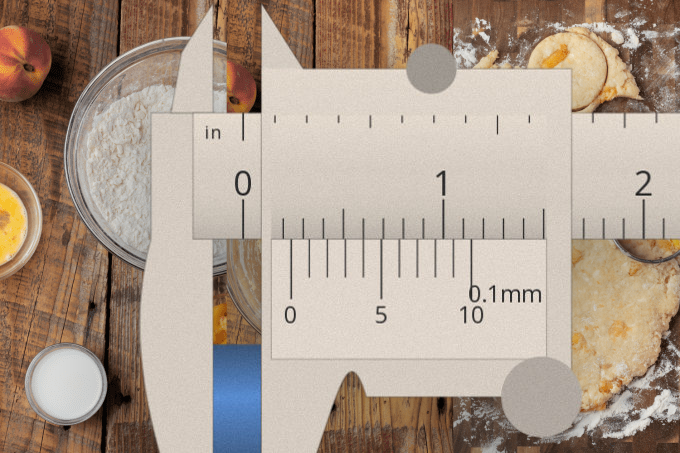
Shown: 2.4 mm
